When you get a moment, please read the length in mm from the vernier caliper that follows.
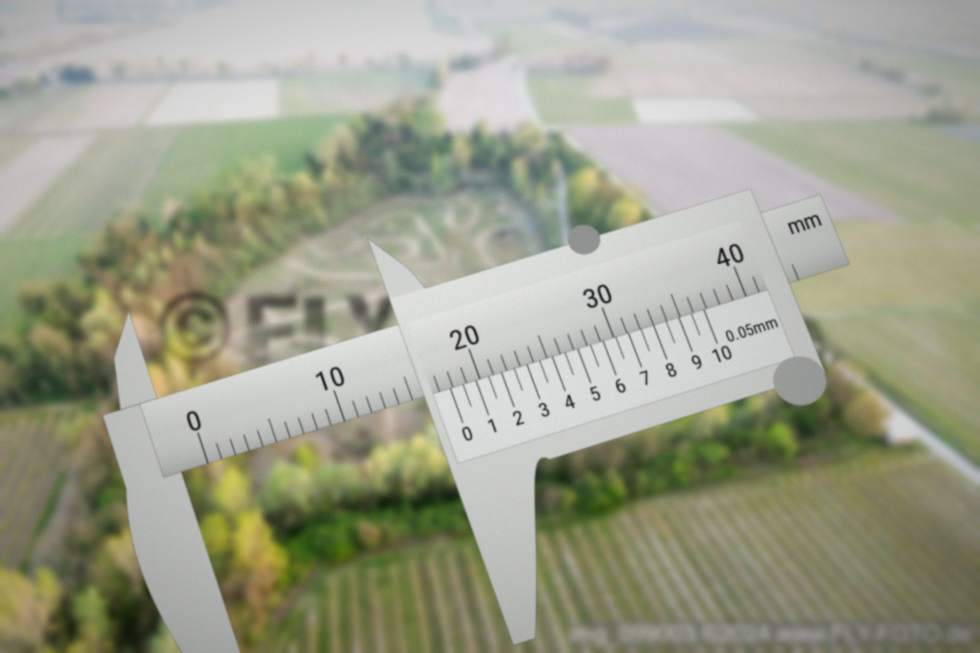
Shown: 17.8 mm
